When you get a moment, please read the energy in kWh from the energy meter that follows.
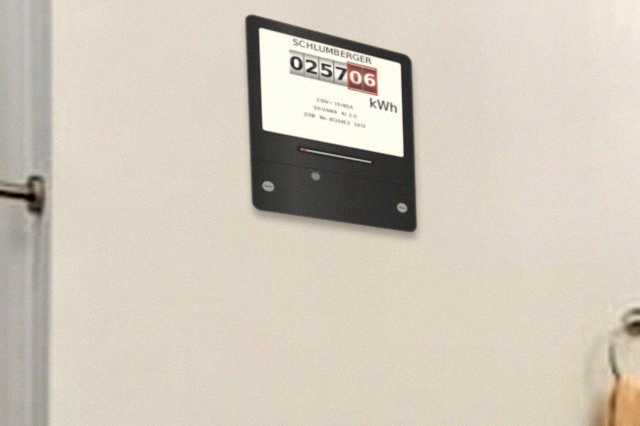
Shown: 257.06 kWh
